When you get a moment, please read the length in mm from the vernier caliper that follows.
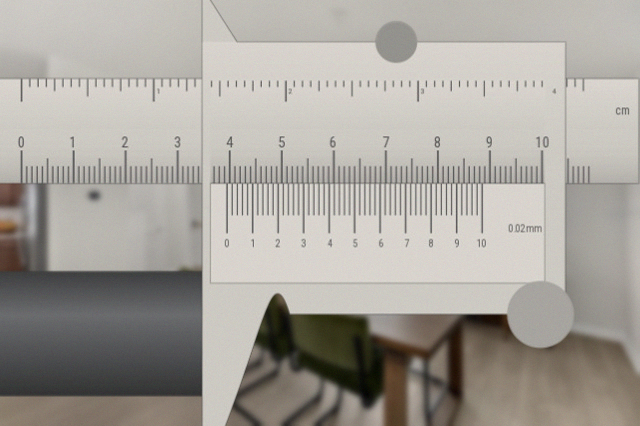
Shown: 39.5 mm
